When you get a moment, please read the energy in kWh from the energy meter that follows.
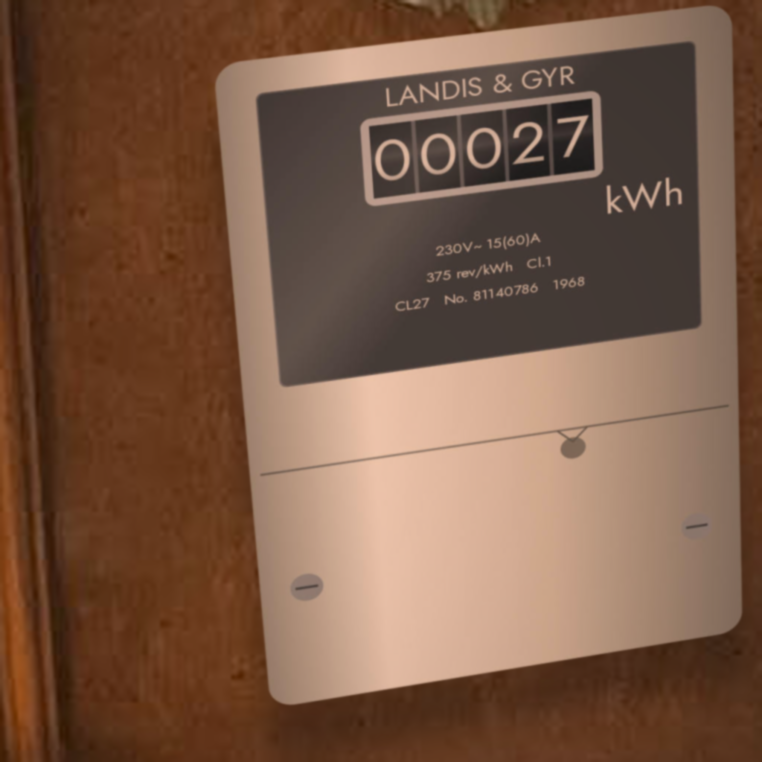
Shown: 27 kWh
